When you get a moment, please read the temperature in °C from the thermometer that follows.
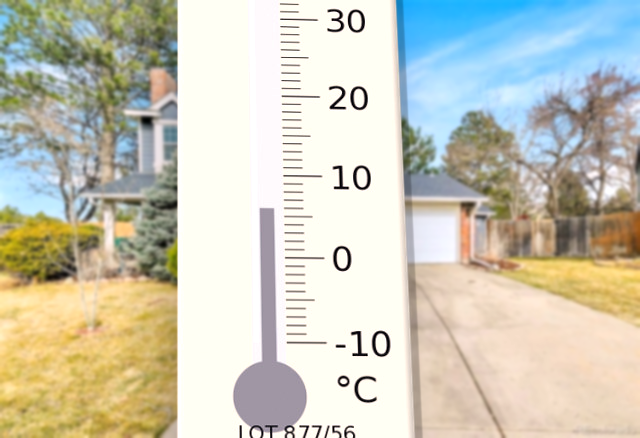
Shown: 6 °C
